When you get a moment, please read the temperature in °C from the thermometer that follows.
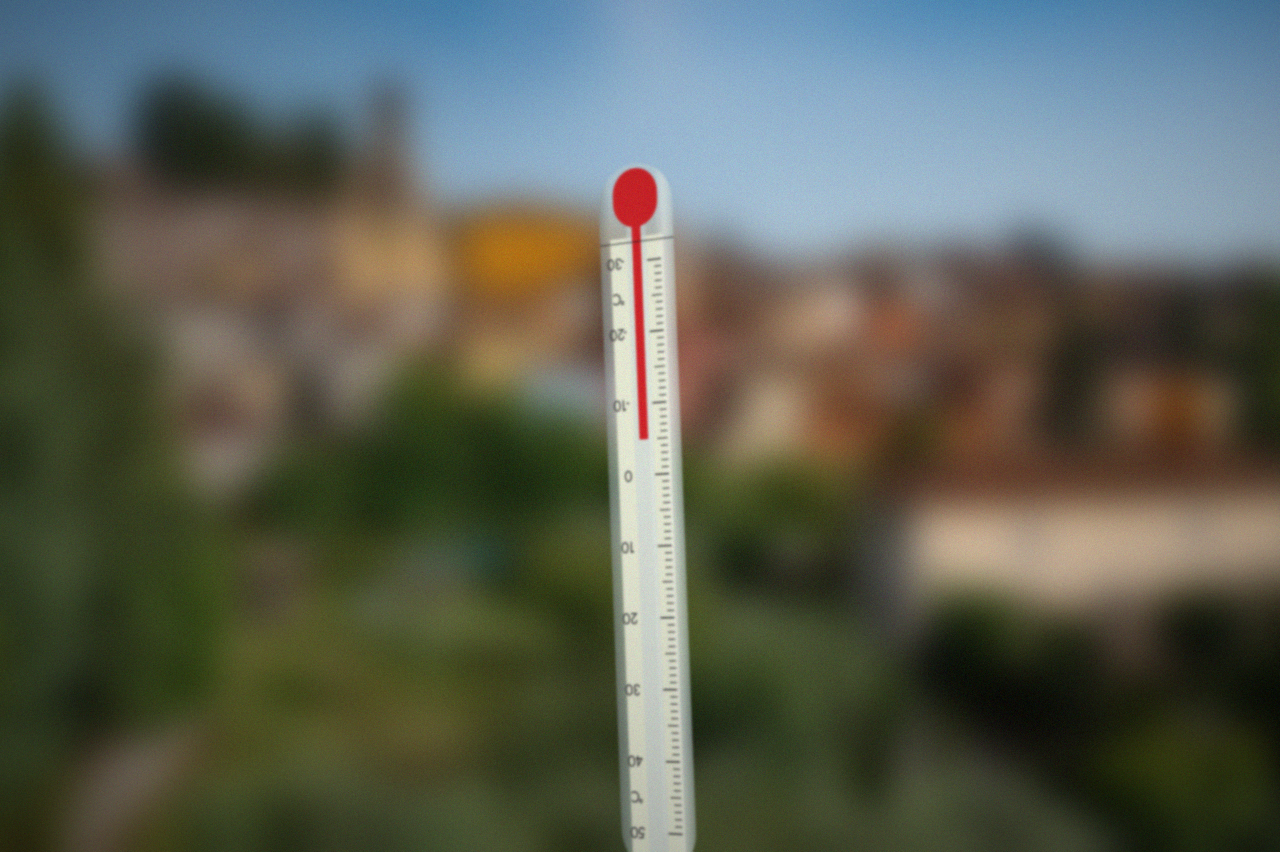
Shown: -5 °C
